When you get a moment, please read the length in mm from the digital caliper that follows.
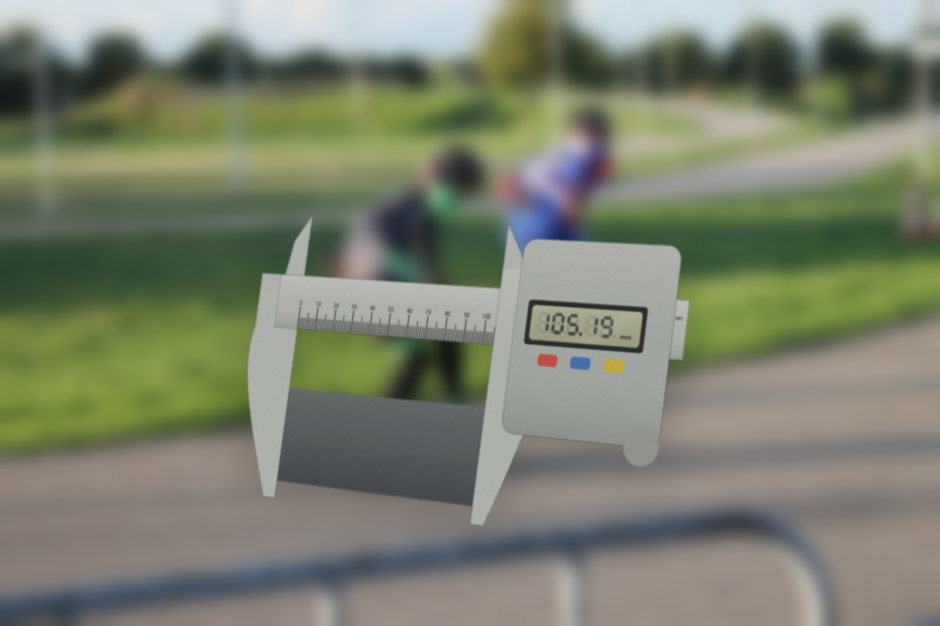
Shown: 105.19 mm
